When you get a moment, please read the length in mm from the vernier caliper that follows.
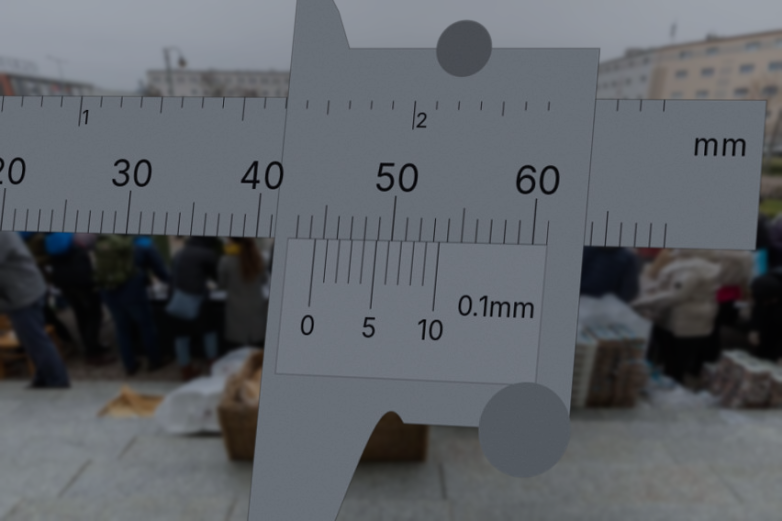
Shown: 44.4 mm
